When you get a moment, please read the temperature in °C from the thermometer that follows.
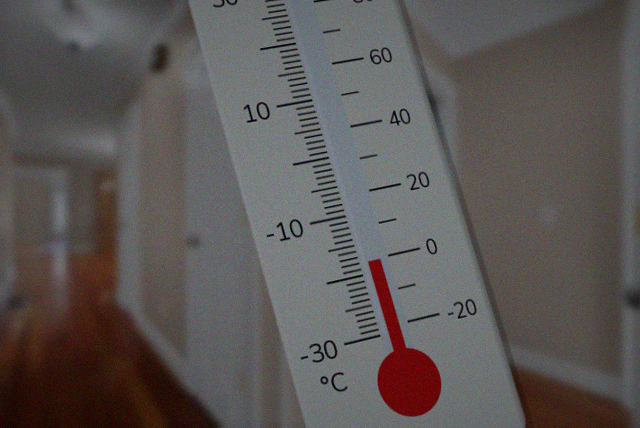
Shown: -18 °C
